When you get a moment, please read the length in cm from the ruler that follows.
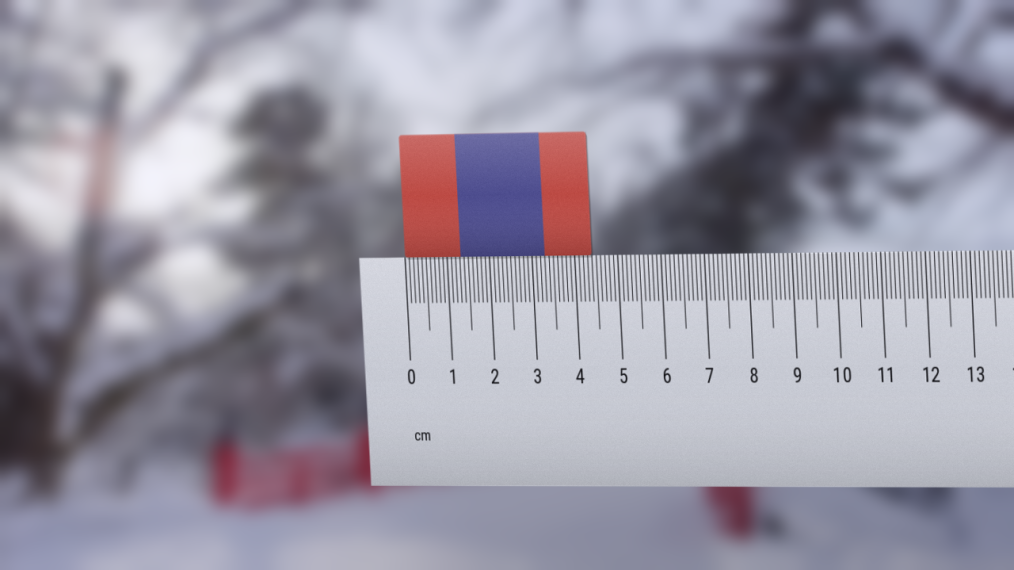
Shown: 4.4 cm
